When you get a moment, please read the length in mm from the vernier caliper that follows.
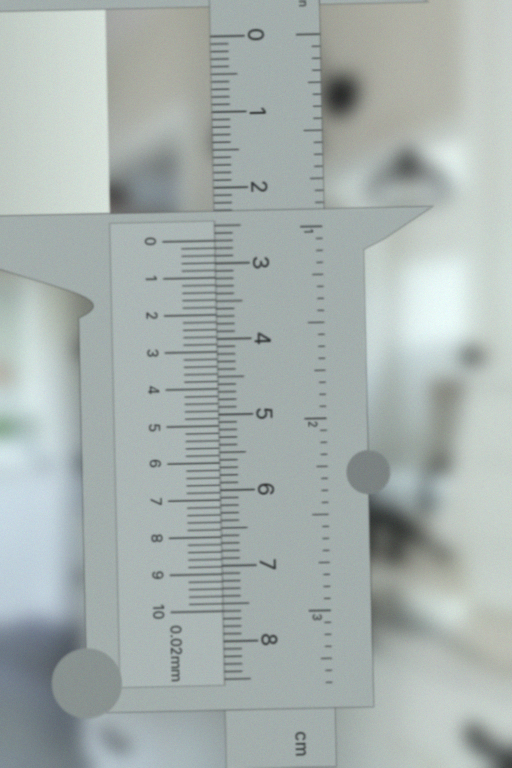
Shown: 27.0 mm
